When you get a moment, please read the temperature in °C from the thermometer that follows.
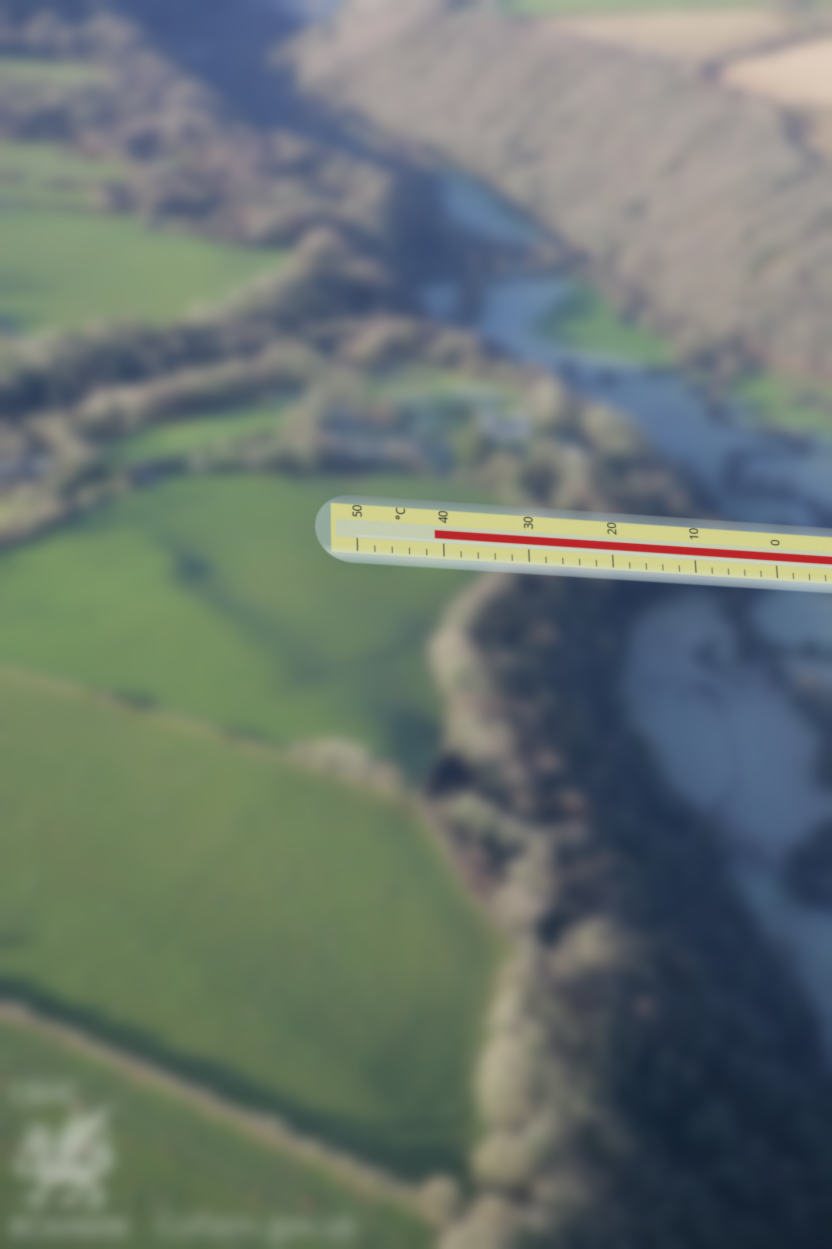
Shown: 41 °C
